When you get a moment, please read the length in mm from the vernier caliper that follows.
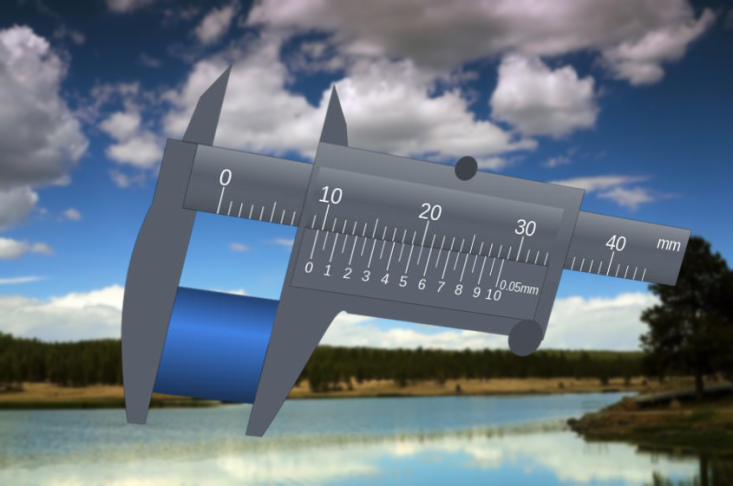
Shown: 9.6 mm
